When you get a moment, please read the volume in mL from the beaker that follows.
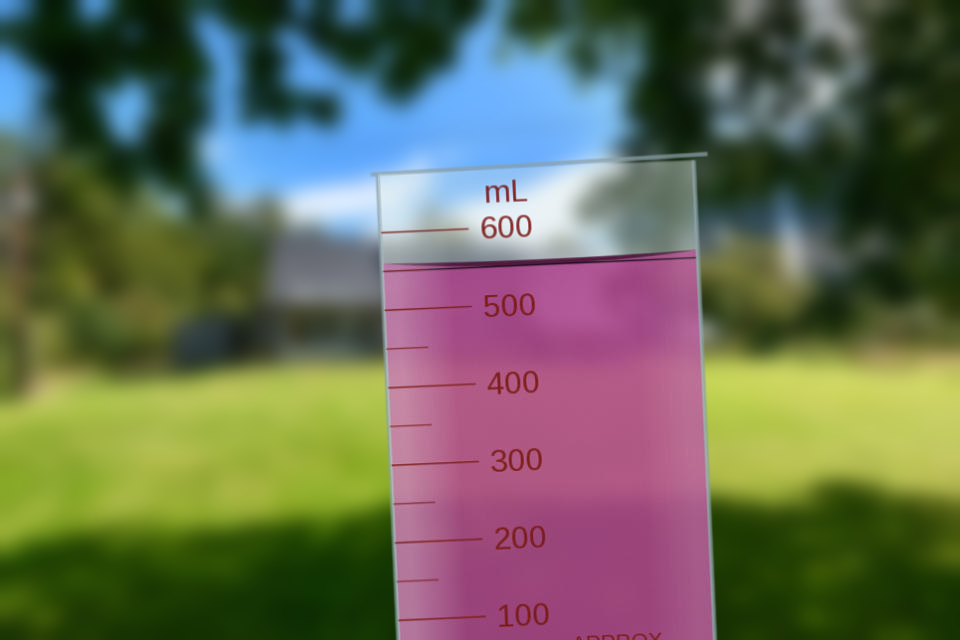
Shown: 550 mL
